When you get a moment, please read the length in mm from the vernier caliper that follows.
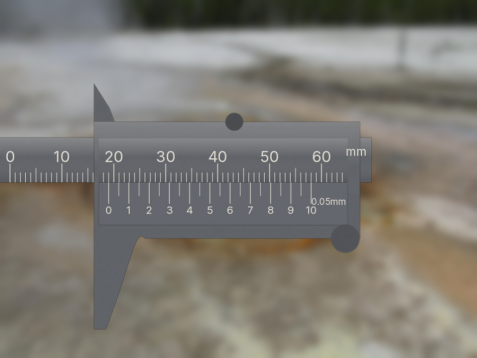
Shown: 19.0 mm
